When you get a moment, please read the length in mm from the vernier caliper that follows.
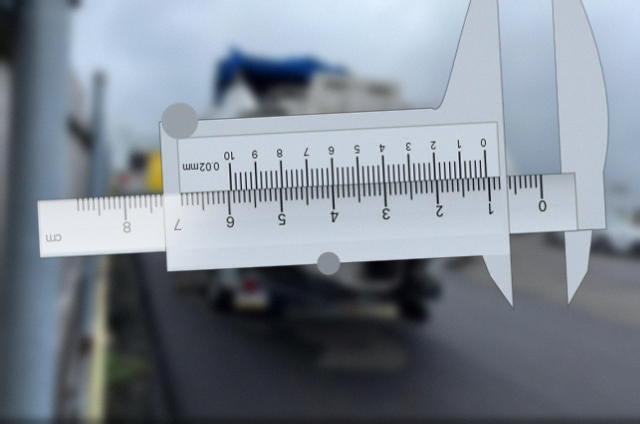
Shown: 10.5 mm
